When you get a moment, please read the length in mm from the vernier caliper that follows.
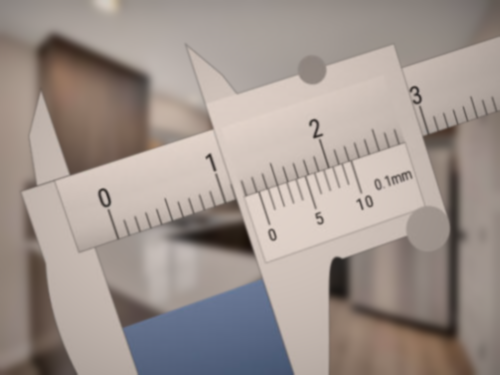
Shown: 13.2 mm
